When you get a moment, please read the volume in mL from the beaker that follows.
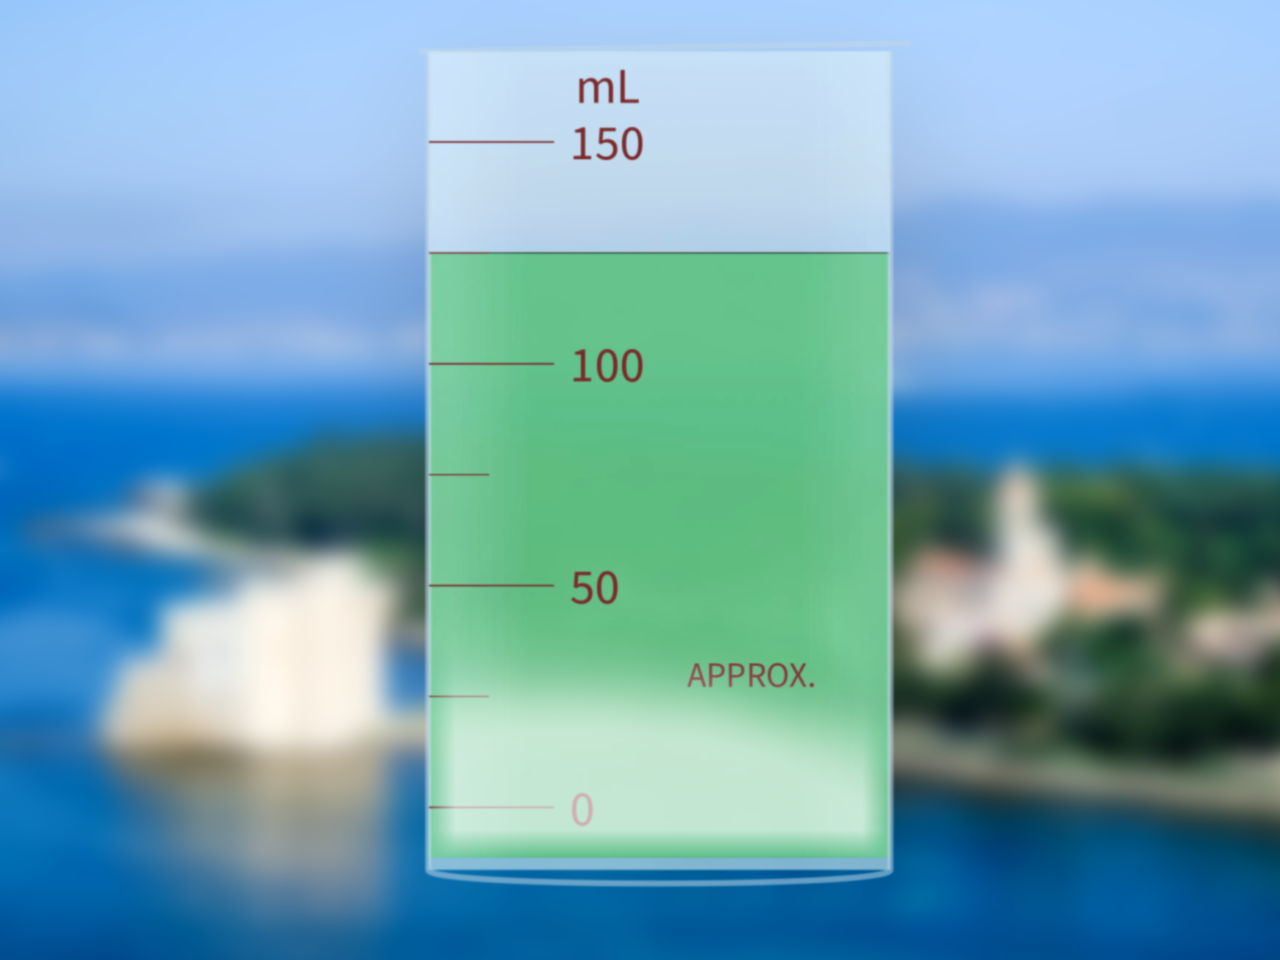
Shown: 125 mL
